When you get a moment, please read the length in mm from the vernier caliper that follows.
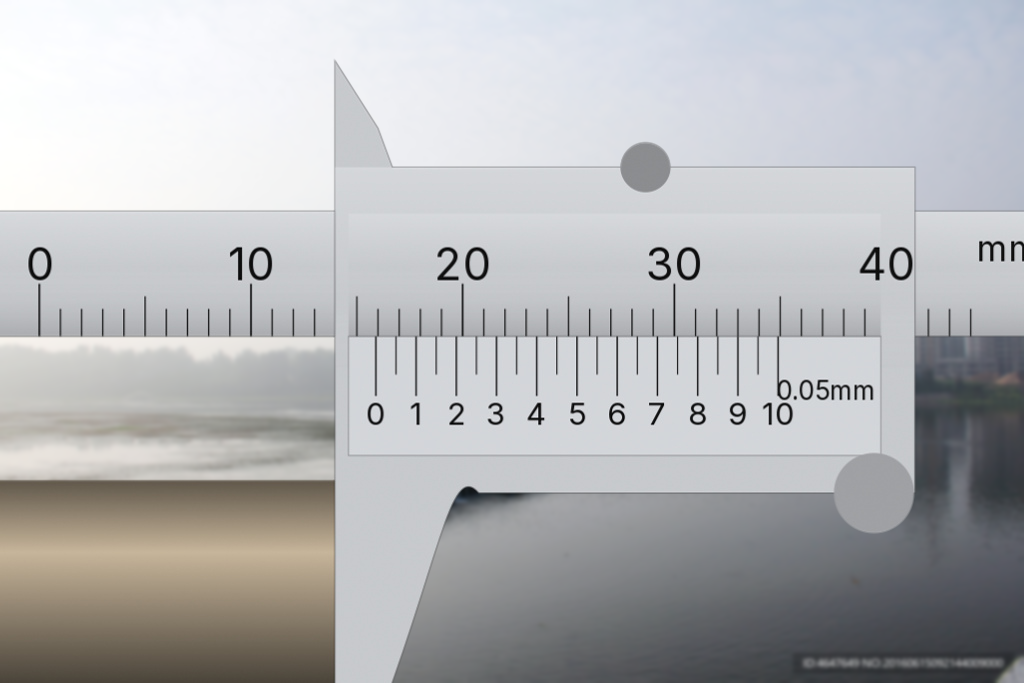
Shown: 15.9 mm
